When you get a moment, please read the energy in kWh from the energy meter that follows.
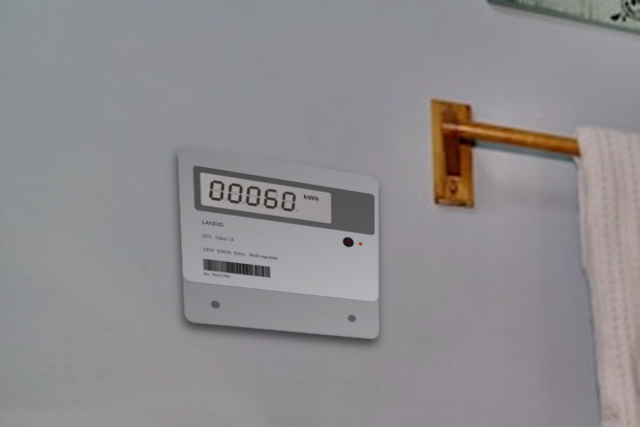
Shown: 60 kWh
